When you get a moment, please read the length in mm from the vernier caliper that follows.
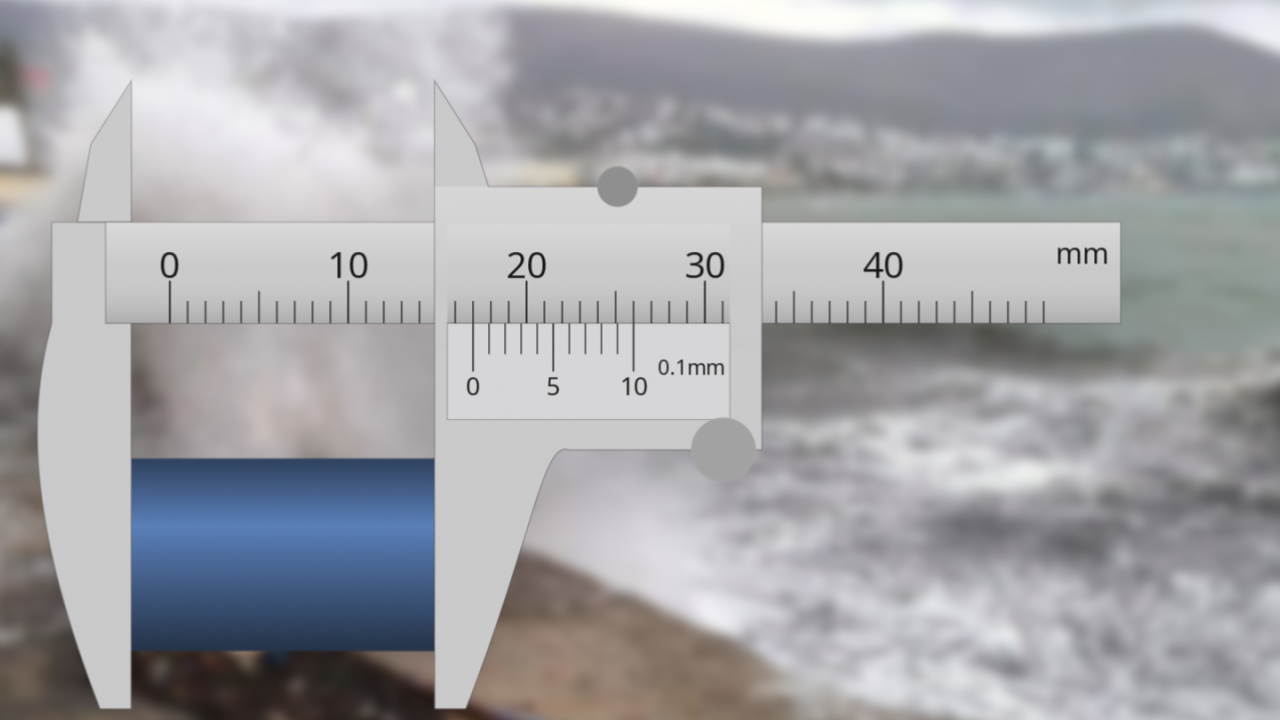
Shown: 17.0 mm
